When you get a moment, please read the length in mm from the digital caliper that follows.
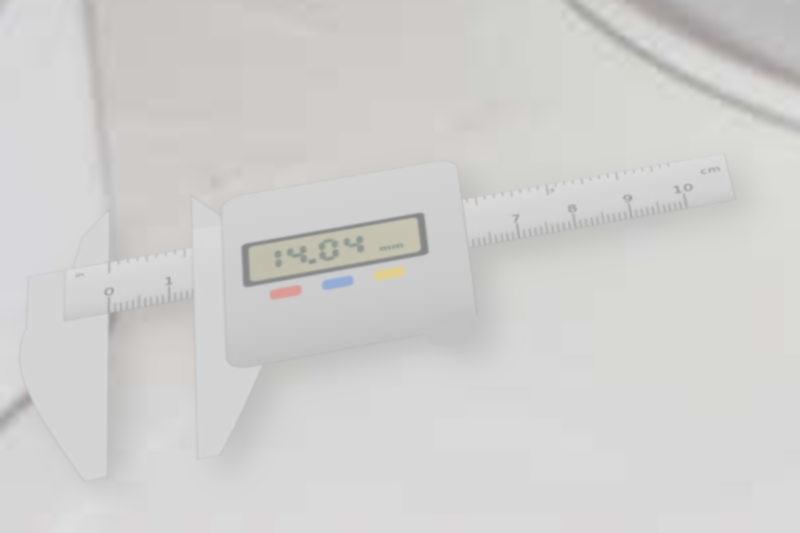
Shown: 14.04 mm
